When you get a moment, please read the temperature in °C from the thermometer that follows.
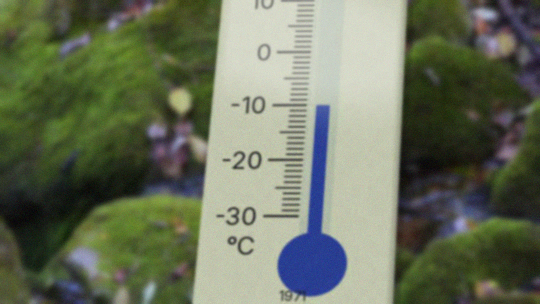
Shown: -10 °C
